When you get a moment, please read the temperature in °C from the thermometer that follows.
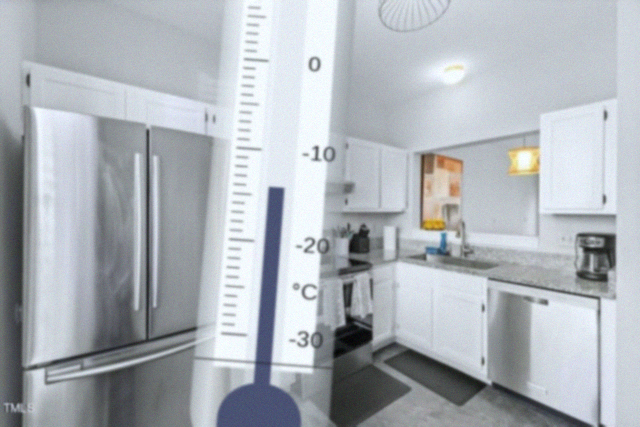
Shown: -14 °C
